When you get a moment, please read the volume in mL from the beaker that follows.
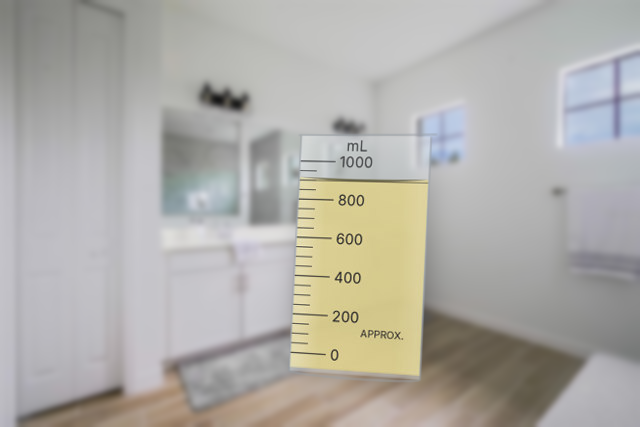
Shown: 900 mL
